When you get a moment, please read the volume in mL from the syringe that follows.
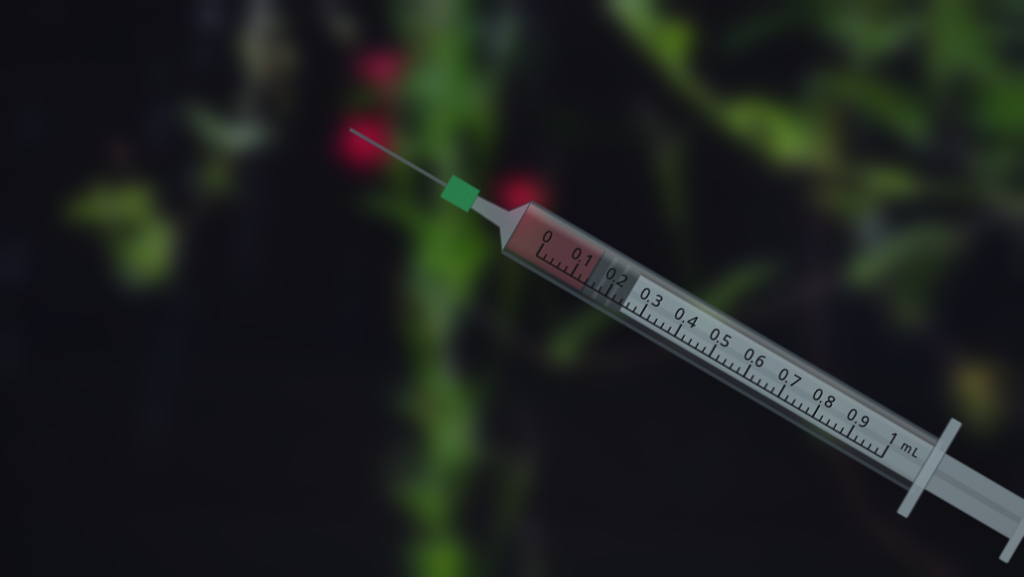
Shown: 0.14 mL
